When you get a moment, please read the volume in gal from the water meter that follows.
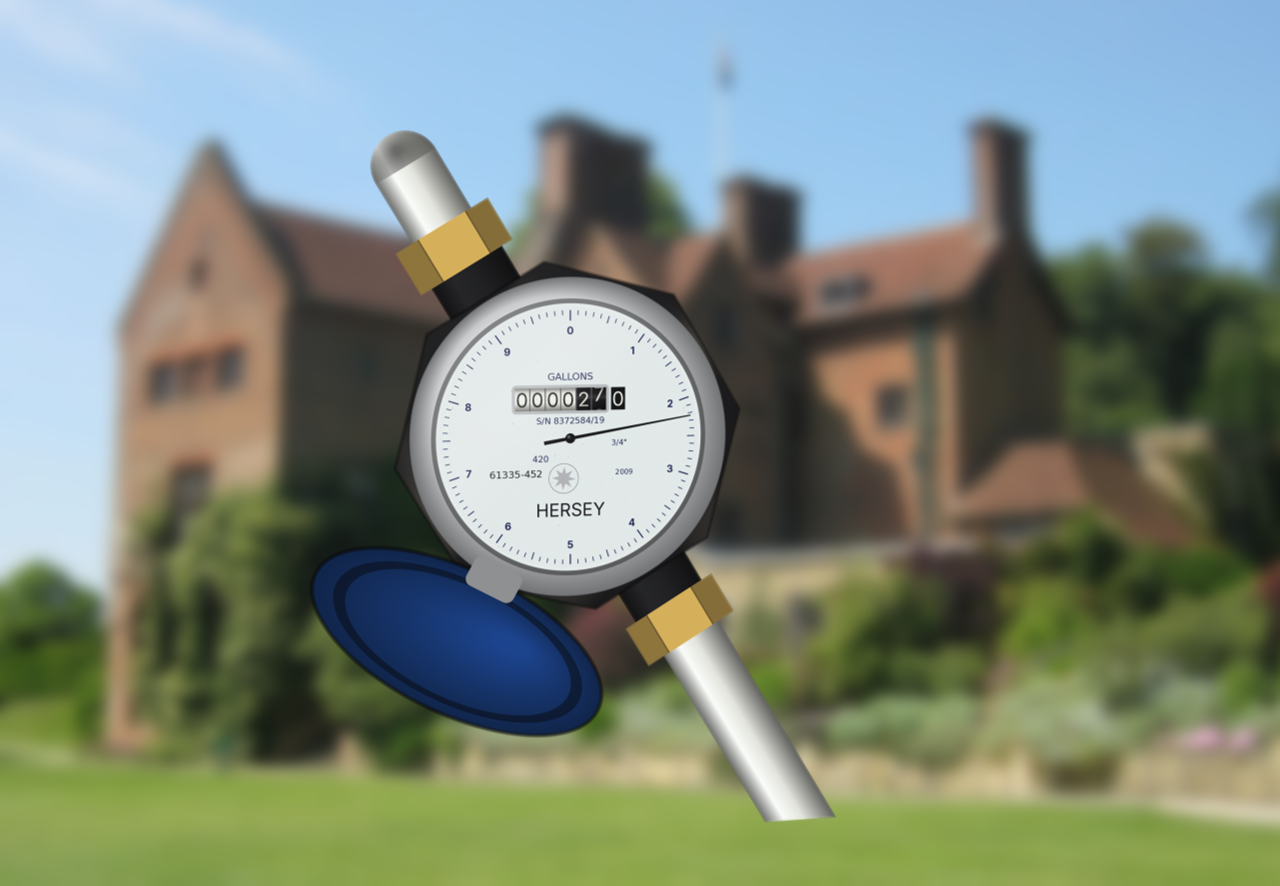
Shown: 272.2 gal
